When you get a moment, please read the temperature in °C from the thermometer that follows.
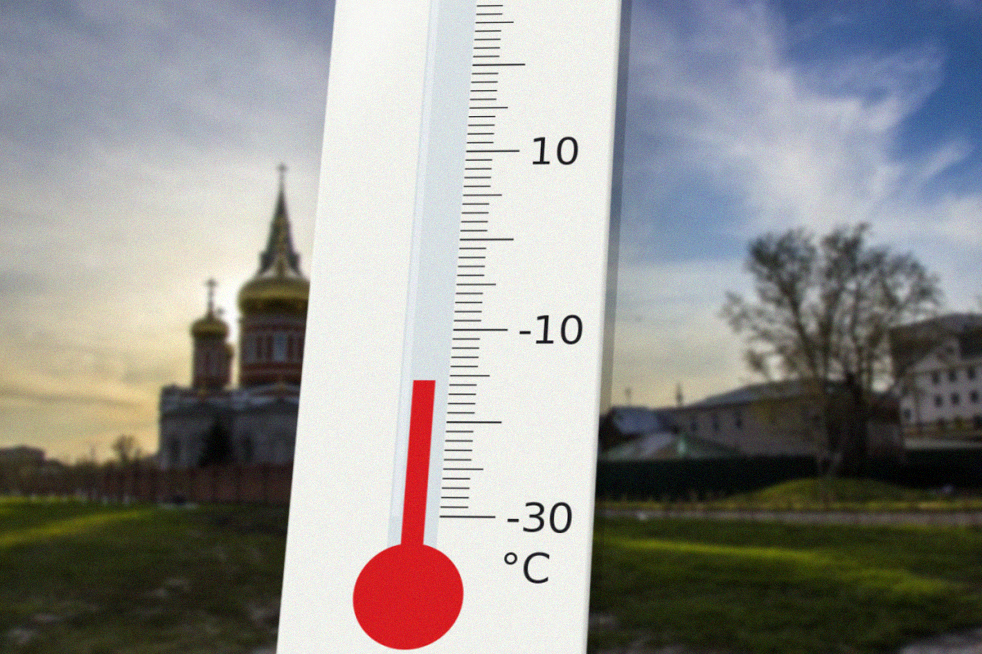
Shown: -15.5 °C
